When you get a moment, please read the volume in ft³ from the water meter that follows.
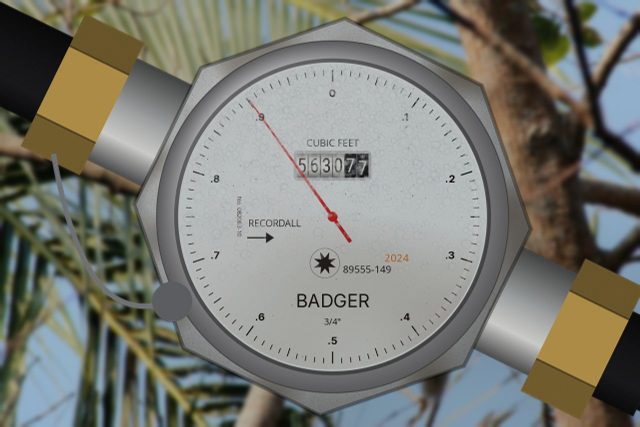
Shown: 563076.90 ft³
